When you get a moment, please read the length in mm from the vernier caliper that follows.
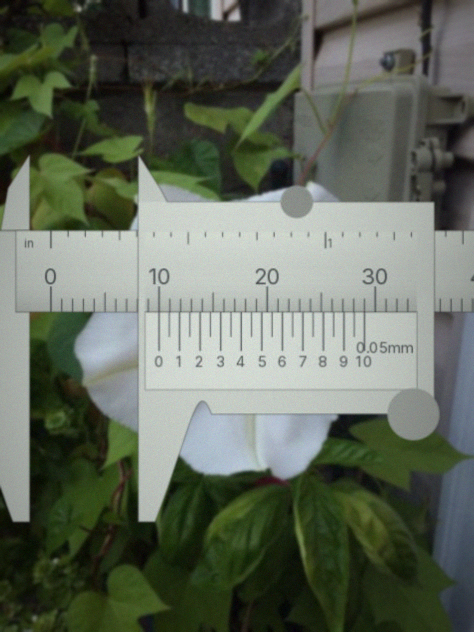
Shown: 10.0 mm
